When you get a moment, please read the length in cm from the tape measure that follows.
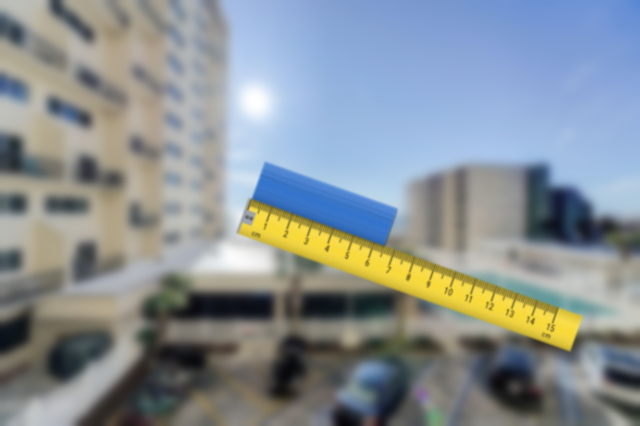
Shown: 6.5 cm
